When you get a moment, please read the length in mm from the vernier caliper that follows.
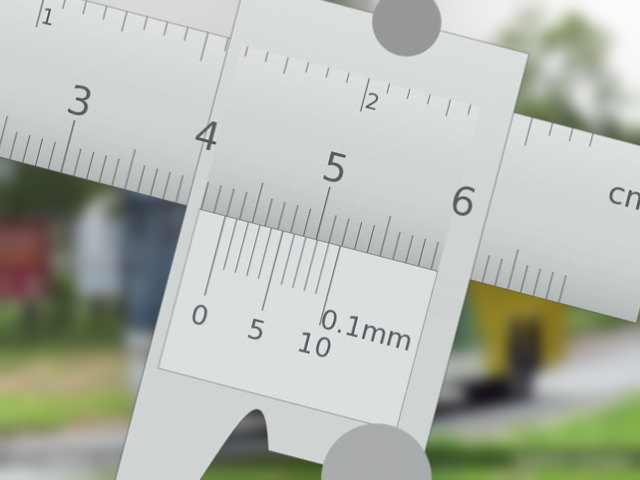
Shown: 42.9 mm
